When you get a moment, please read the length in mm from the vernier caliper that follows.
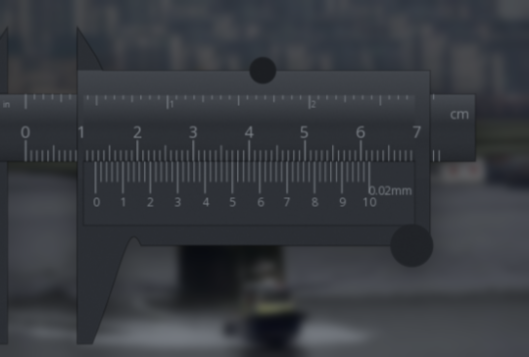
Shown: 12.5 mm
